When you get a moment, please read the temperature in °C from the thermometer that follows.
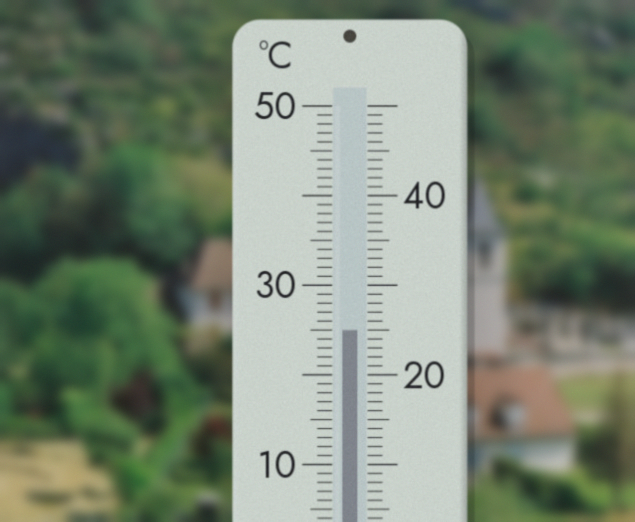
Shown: 25 °C
